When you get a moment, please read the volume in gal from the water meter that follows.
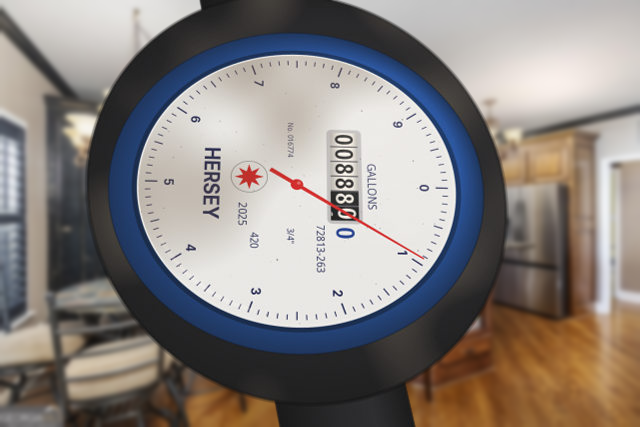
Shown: 88800.9 gal
